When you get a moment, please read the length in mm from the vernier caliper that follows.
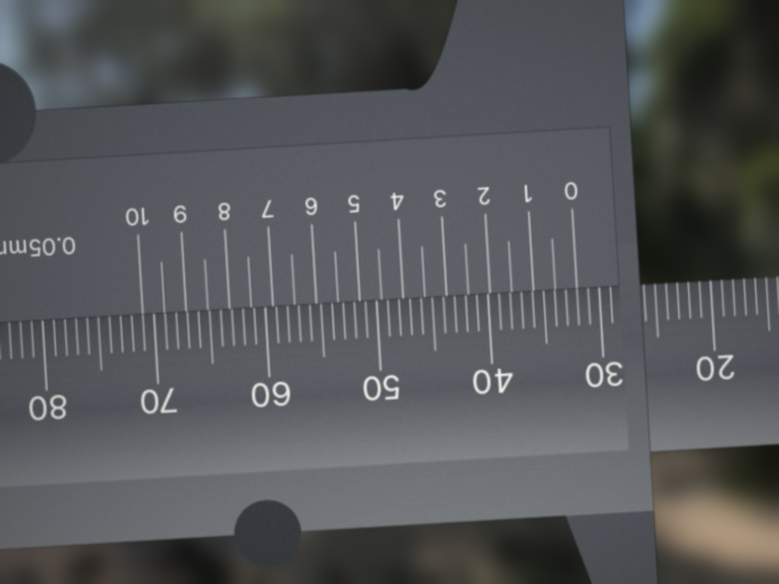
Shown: 32.0 mm
